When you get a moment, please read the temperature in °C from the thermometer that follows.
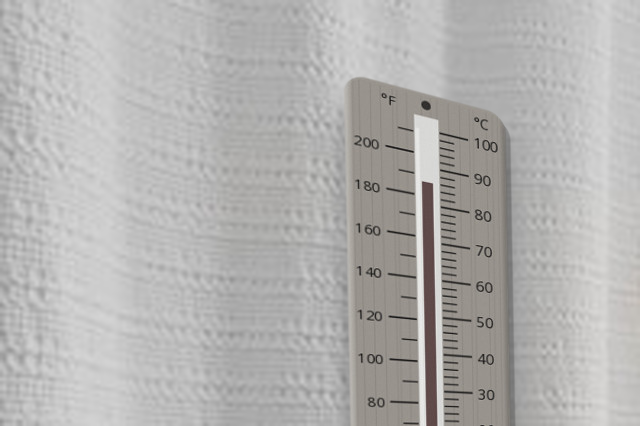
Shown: 86 °C
